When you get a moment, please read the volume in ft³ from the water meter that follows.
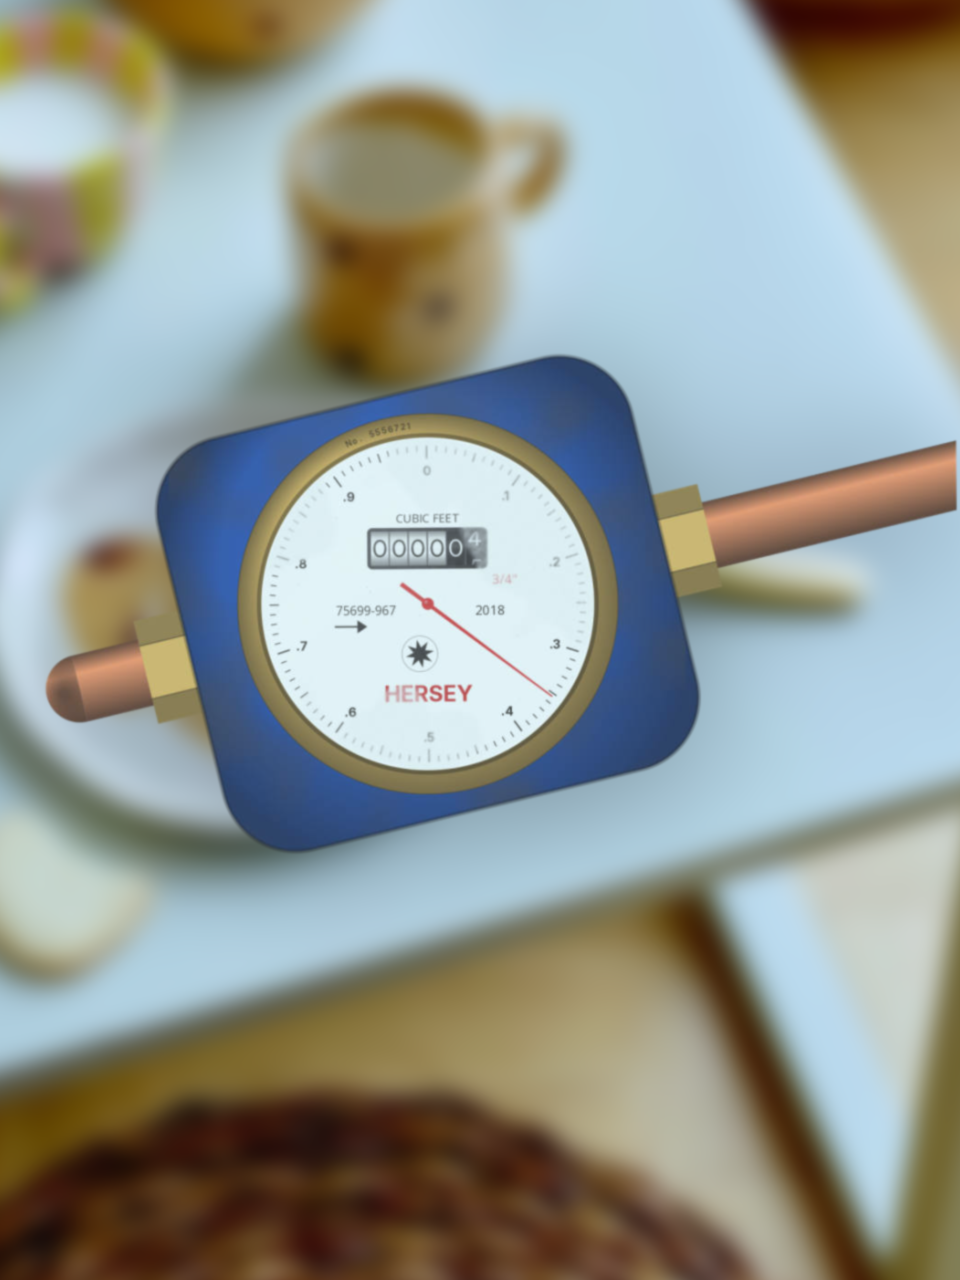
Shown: 4.35 ft³
